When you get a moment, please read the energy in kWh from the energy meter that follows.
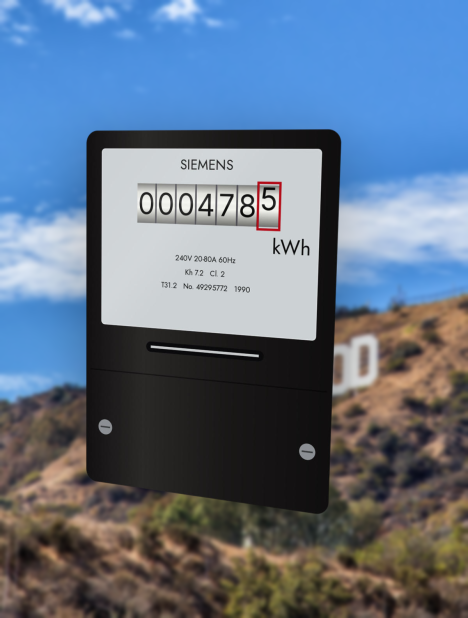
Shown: 478.5 kWh
